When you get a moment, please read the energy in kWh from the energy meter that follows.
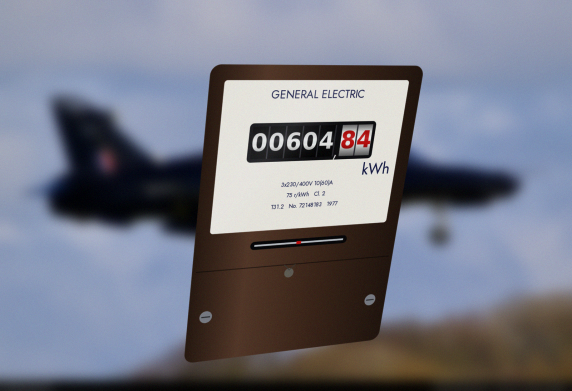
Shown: 604.84 kWh
